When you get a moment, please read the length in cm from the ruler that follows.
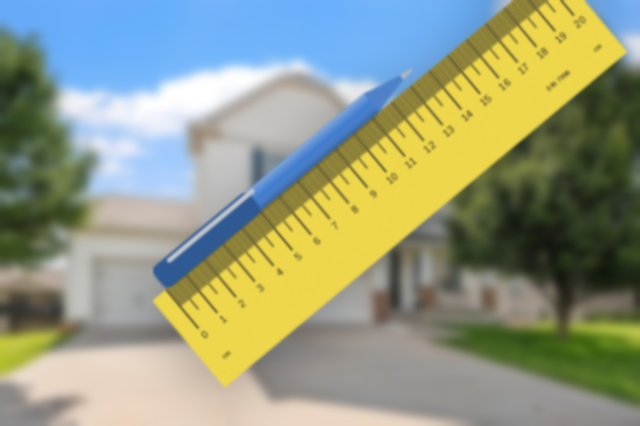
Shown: 13.5 cm
